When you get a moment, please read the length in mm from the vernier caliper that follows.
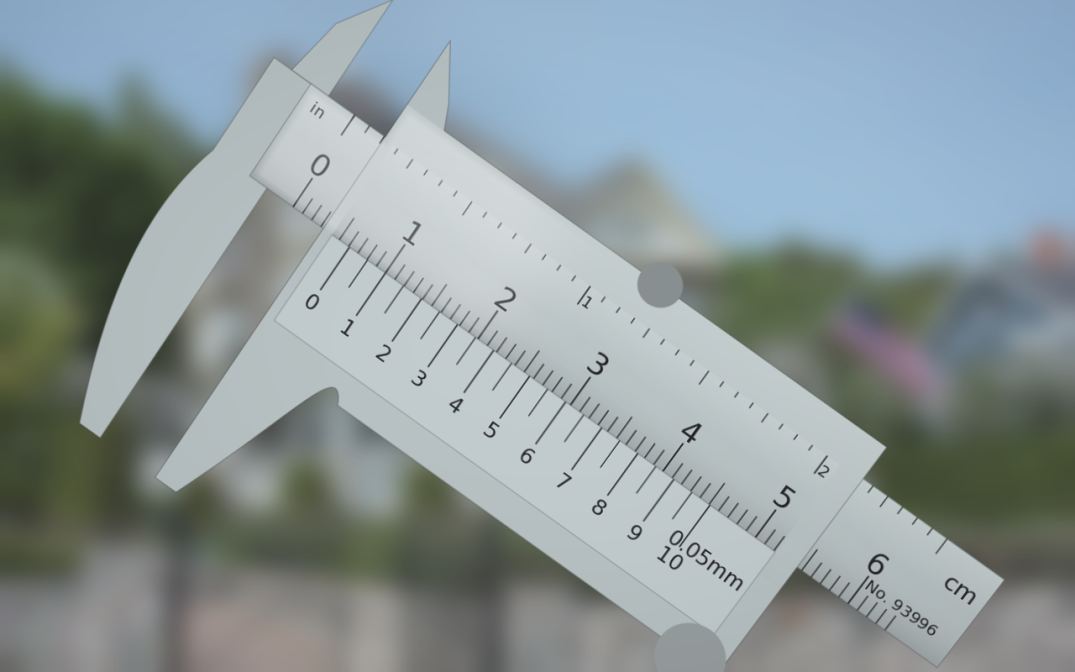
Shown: 6.1 mm
